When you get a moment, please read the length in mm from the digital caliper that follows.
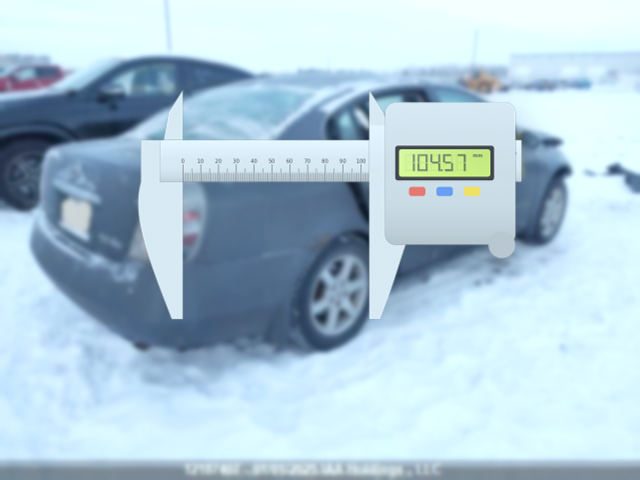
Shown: 104.57 mm
